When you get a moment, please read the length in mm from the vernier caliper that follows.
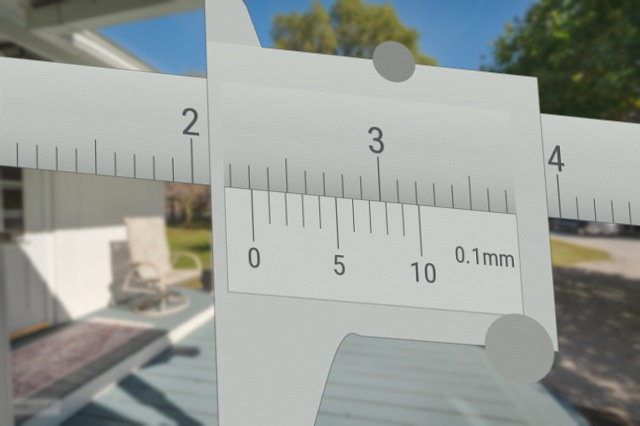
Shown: 23.1 mm
